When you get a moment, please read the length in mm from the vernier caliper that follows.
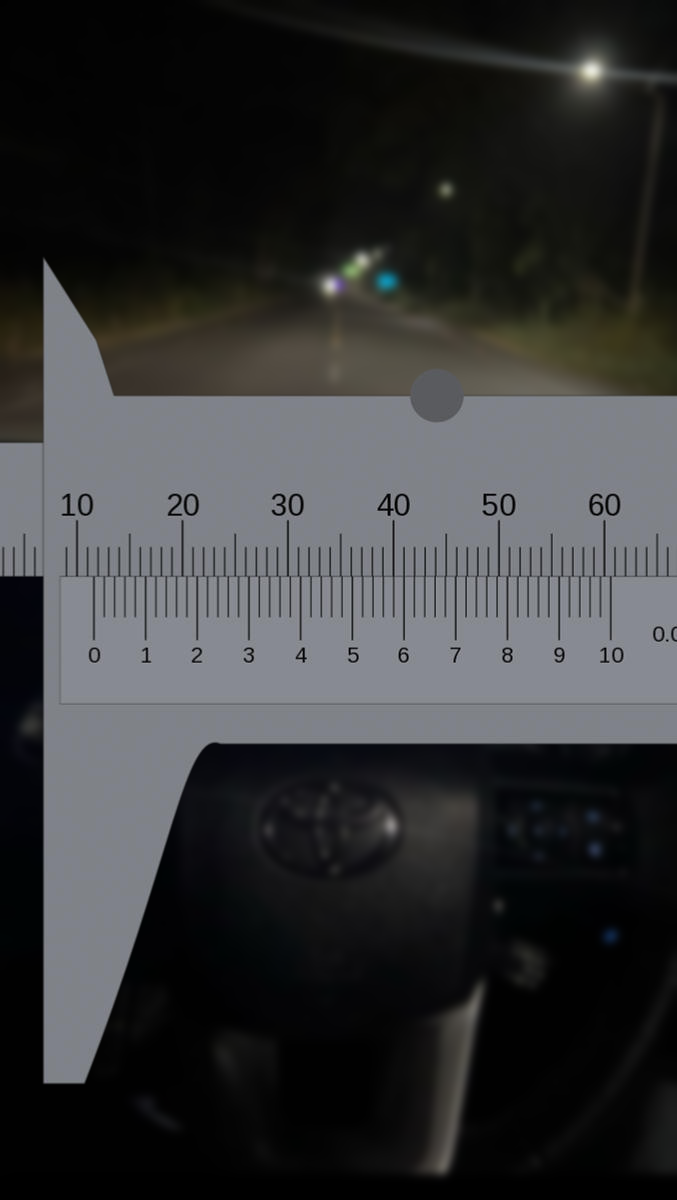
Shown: 11.6 mm
